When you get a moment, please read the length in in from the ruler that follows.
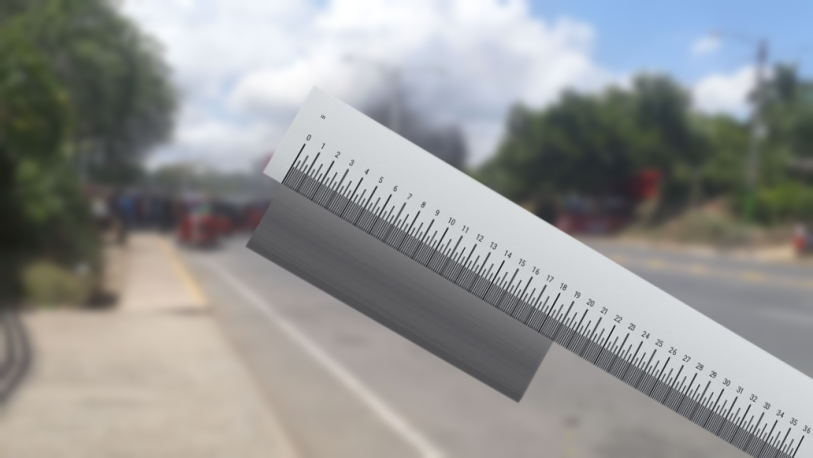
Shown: 19 in
